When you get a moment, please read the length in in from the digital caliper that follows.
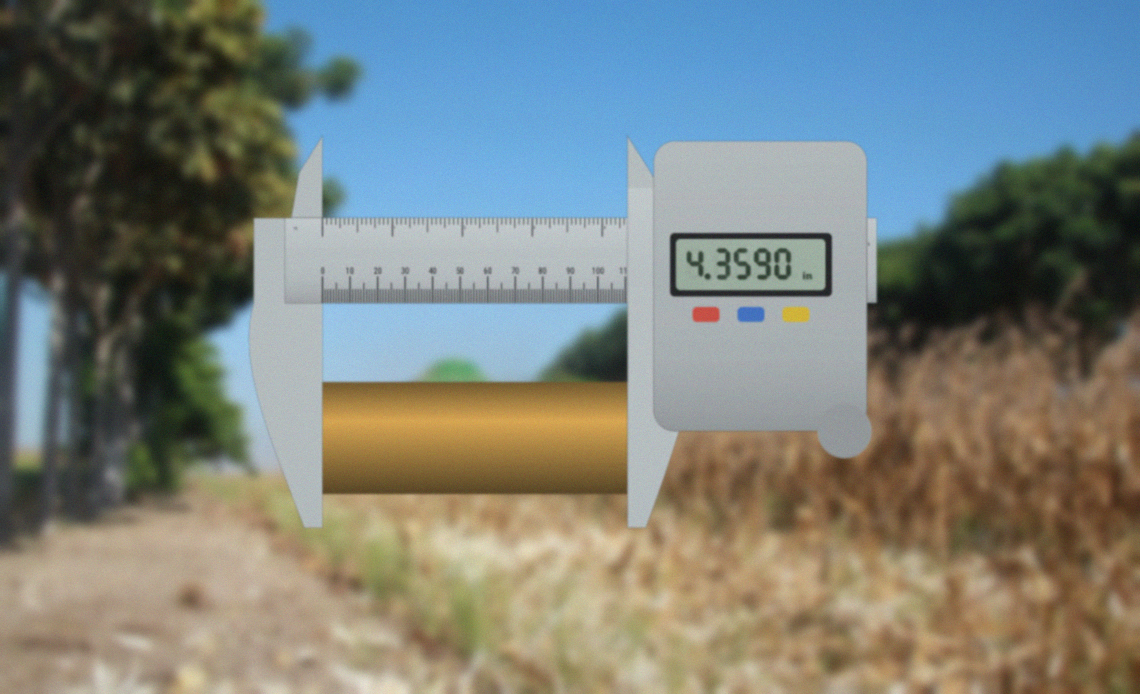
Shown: 4.3590 in
